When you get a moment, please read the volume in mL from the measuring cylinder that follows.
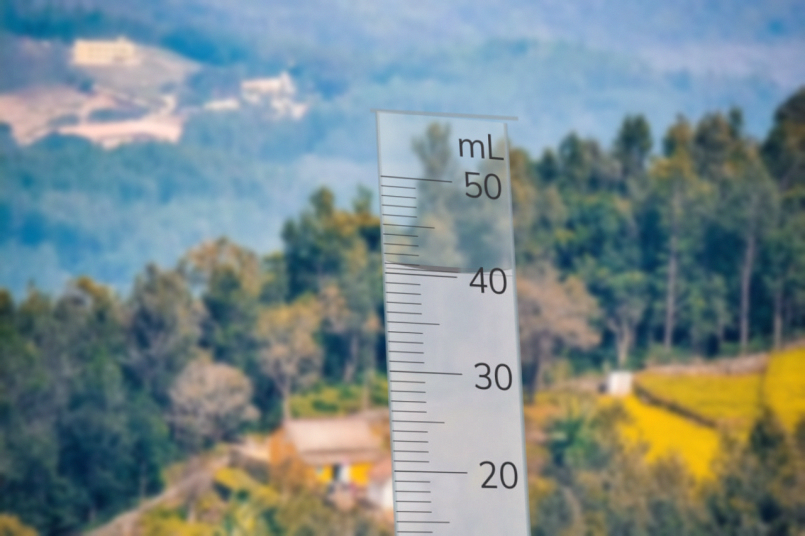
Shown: 40.5 mL
